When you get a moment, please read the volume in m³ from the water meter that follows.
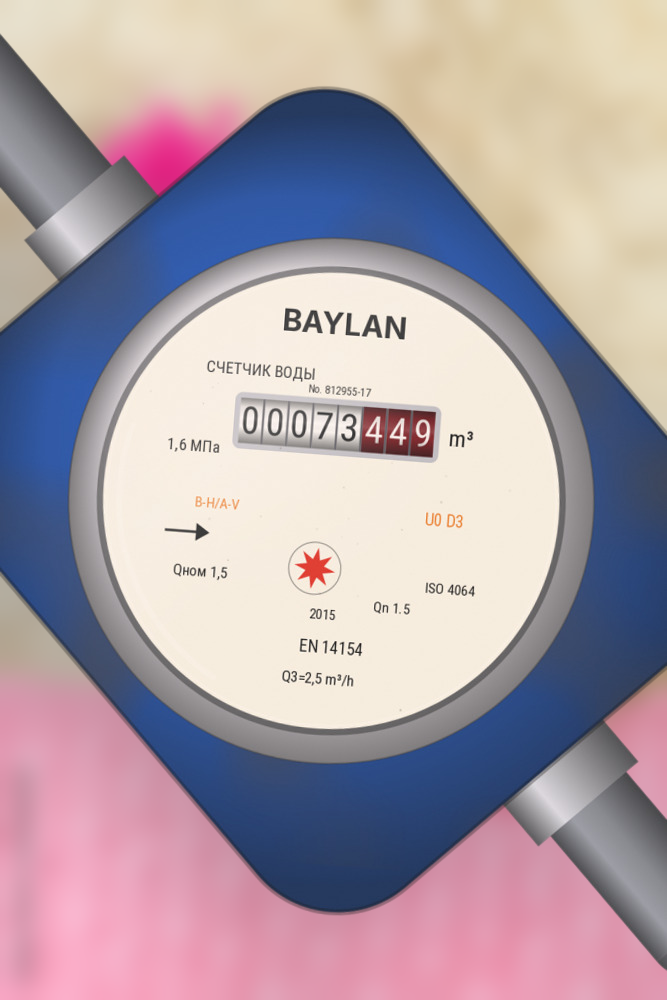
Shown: 73.449 m³
